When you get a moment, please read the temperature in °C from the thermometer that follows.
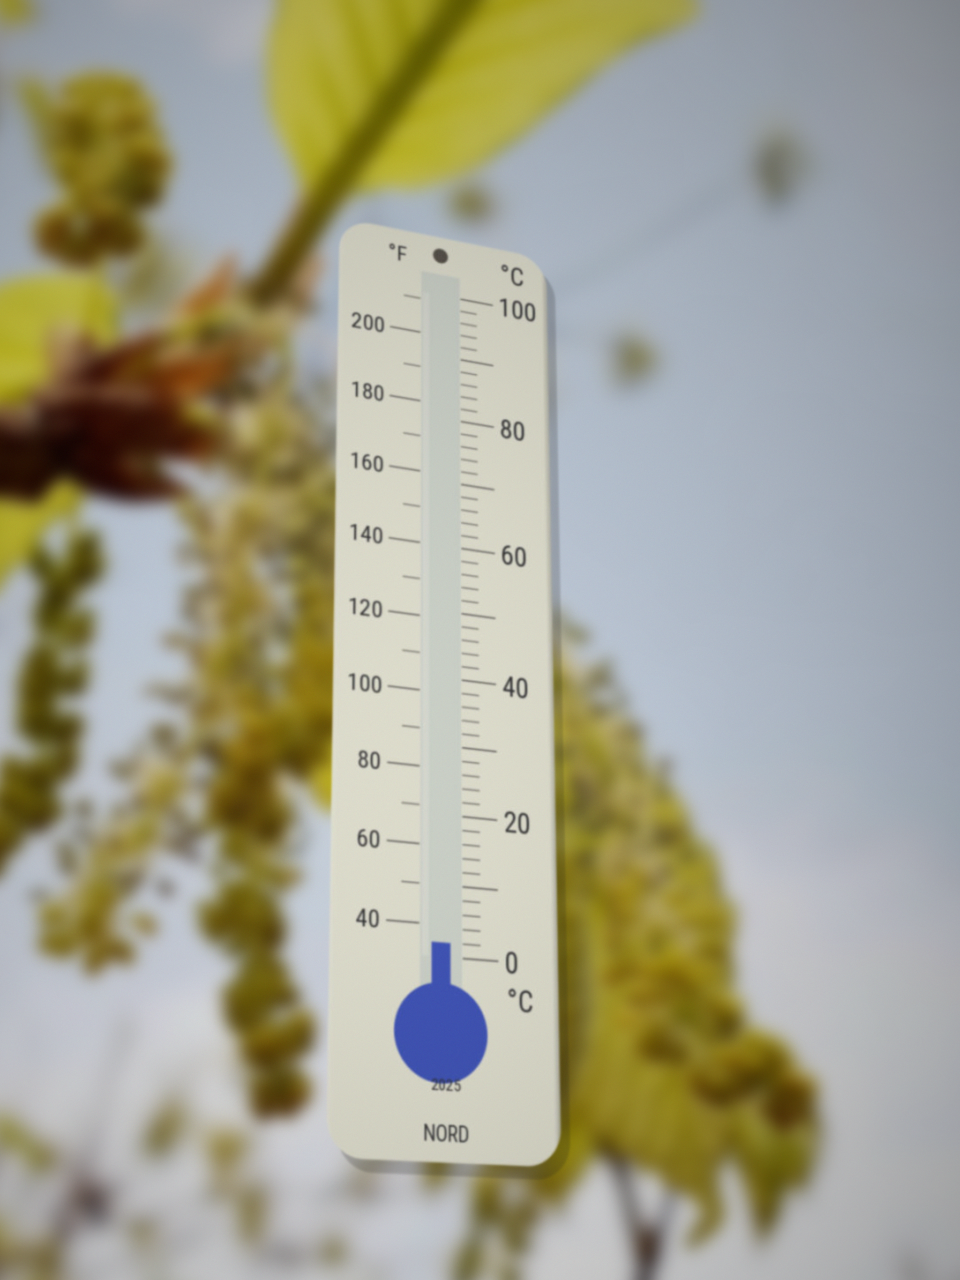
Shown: 2 °C
